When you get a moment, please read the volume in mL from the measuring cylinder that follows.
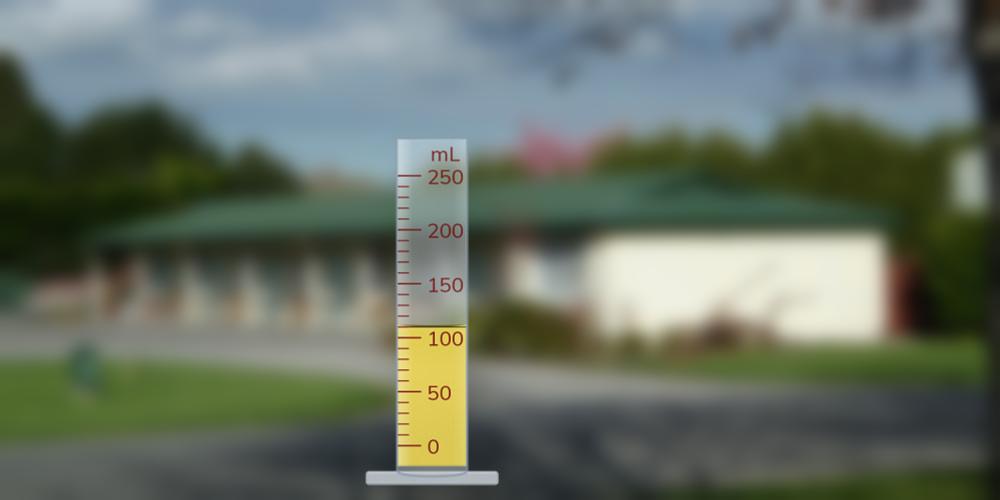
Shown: 110 mL
